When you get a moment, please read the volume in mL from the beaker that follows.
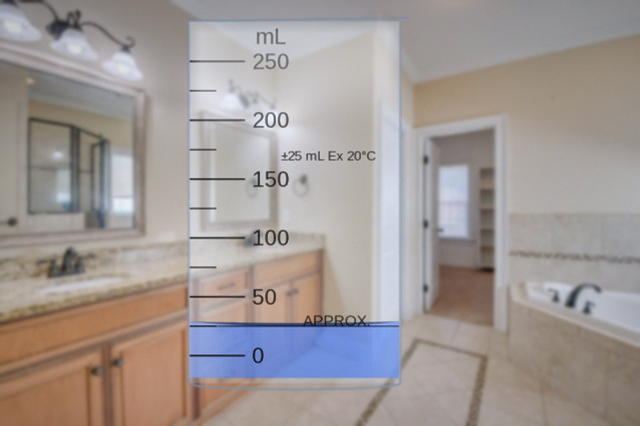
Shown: 25 mL
